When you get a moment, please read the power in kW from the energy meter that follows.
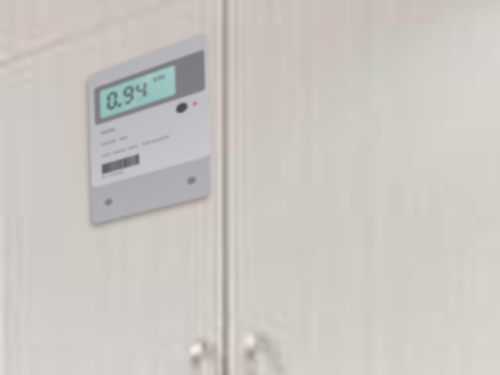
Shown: 0.94 kW
